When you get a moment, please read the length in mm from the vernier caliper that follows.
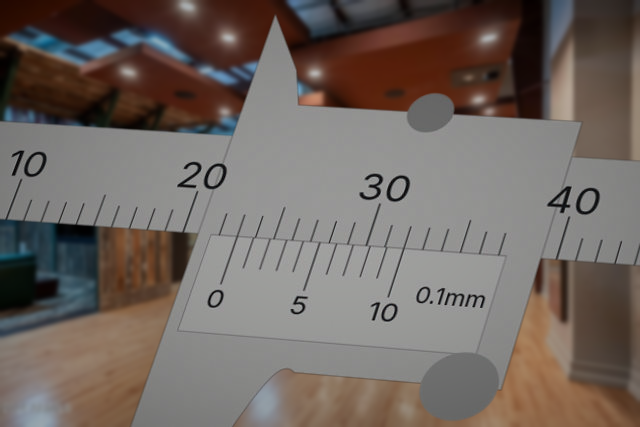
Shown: 23.0 mm
